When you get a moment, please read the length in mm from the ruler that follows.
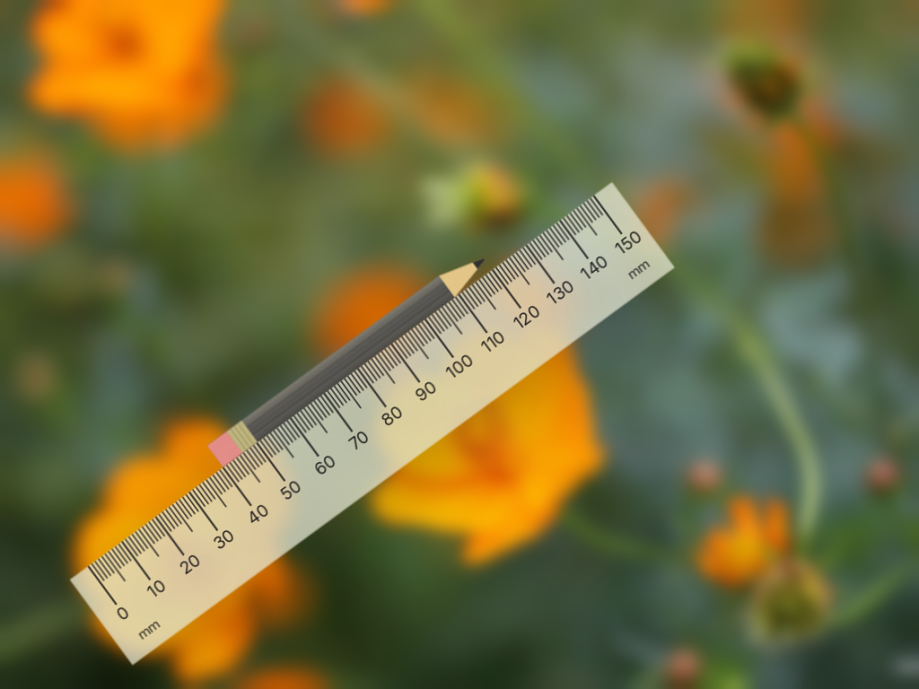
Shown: 80 mm
